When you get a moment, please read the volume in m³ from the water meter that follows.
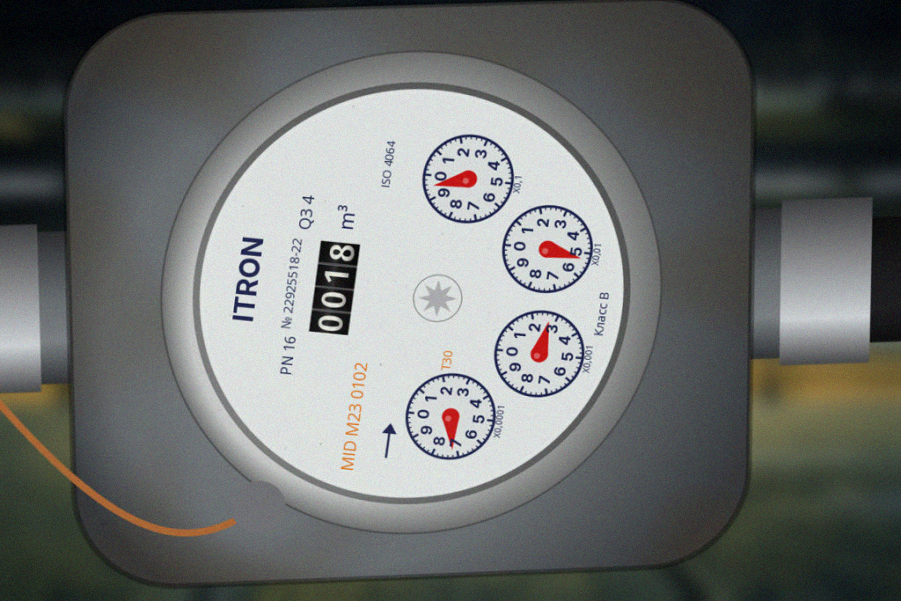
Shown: 17.9527 m³
